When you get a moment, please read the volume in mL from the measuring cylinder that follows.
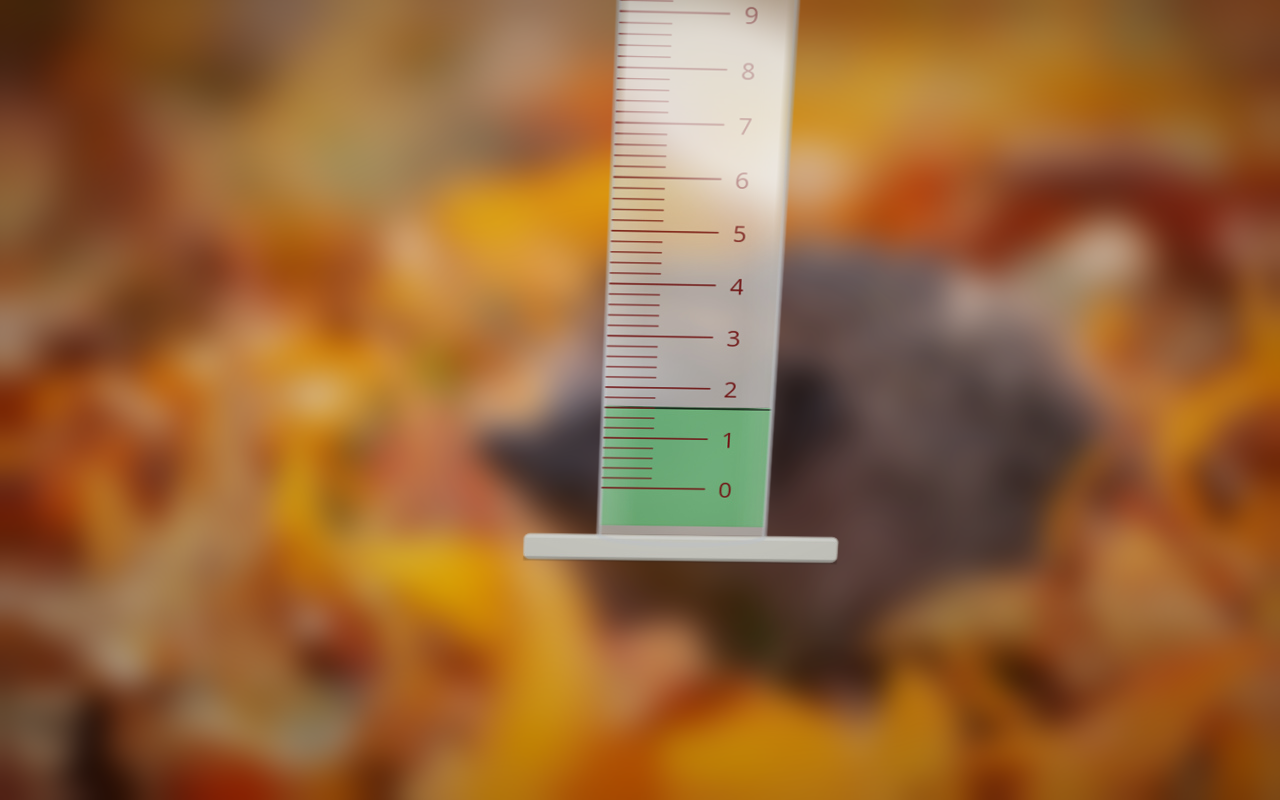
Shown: 1.6 mL
